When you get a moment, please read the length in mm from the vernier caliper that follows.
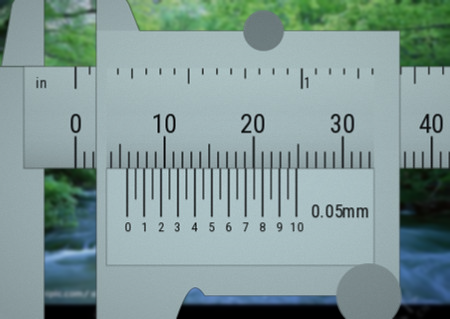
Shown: 5.8 mm
